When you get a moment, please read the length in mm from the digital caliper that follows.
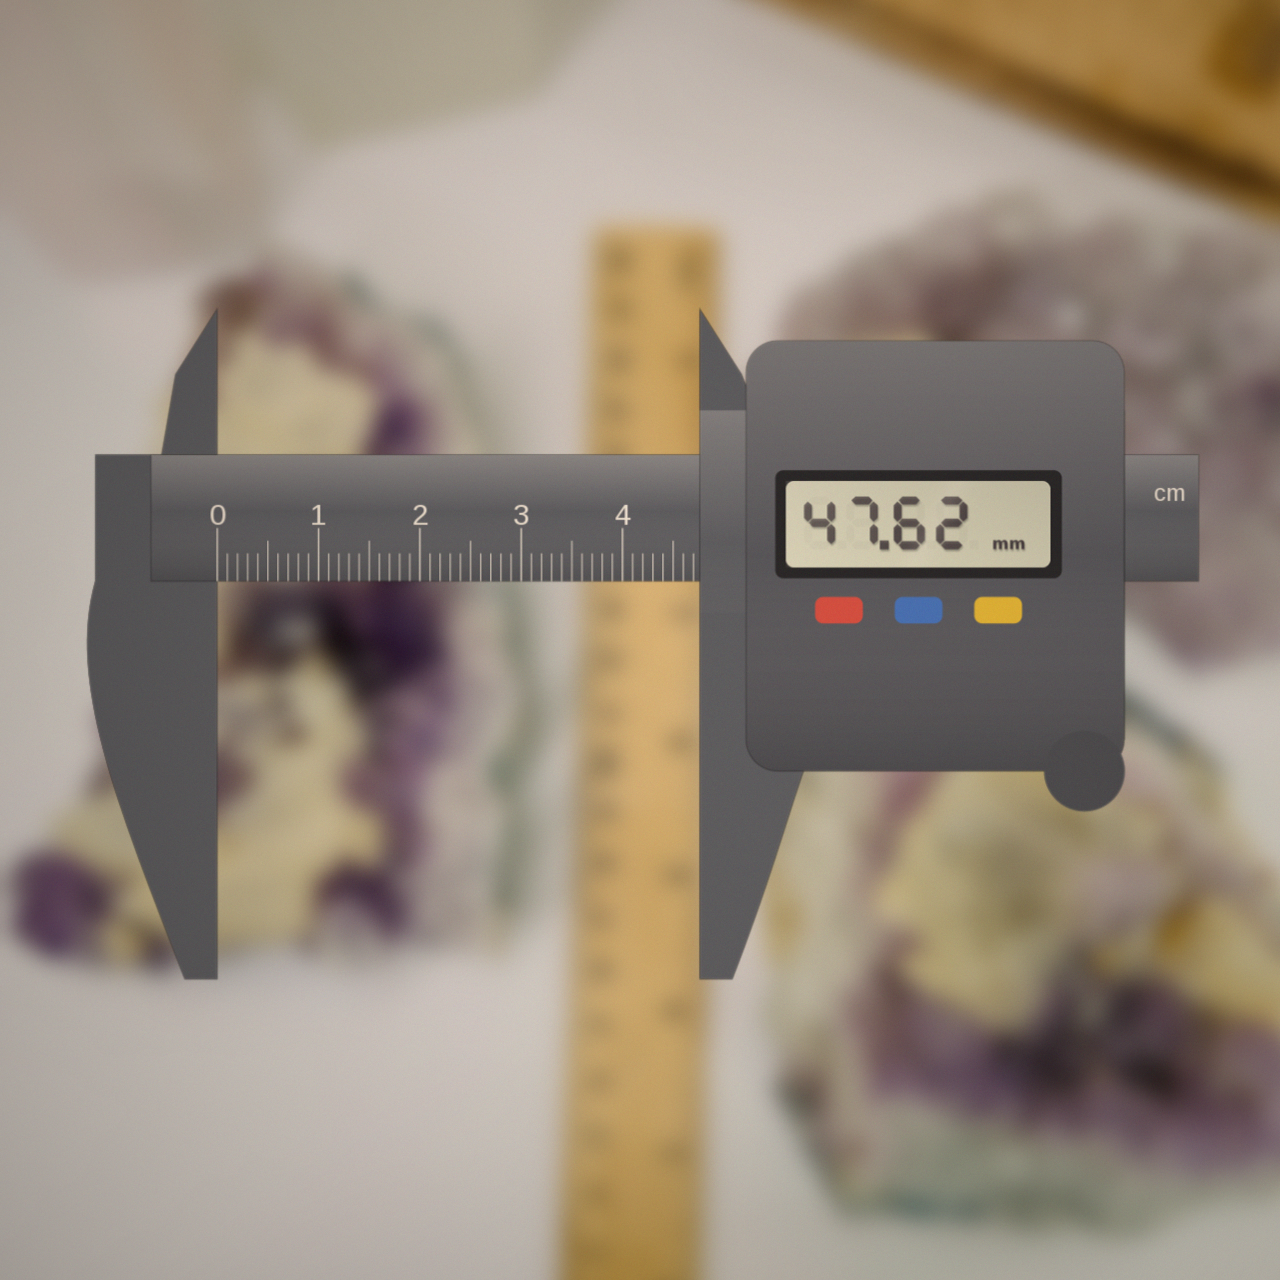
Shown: 47.62 mm
